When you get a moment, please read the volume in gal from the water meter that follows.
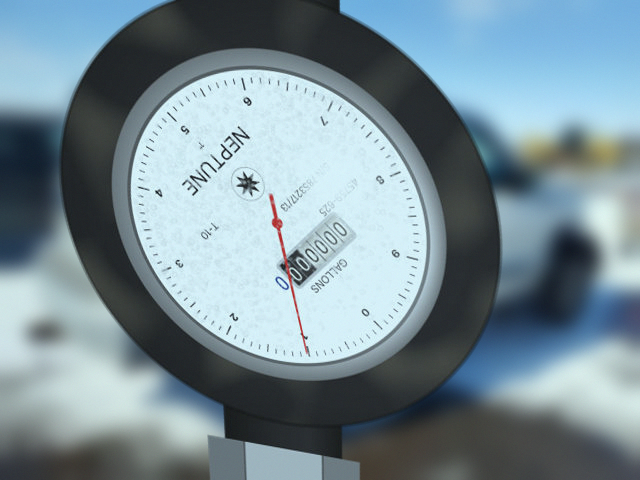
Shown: 1.0 gal
